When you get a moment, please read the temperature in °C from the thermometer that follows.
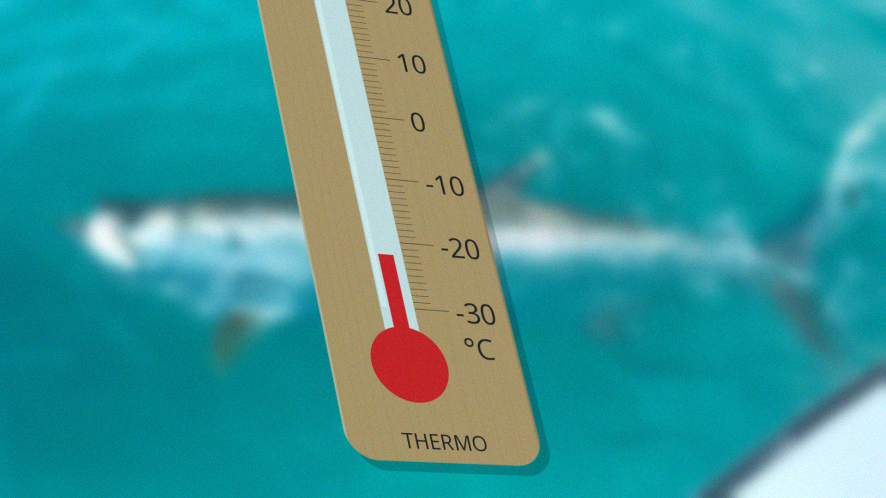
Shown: -22 °C
